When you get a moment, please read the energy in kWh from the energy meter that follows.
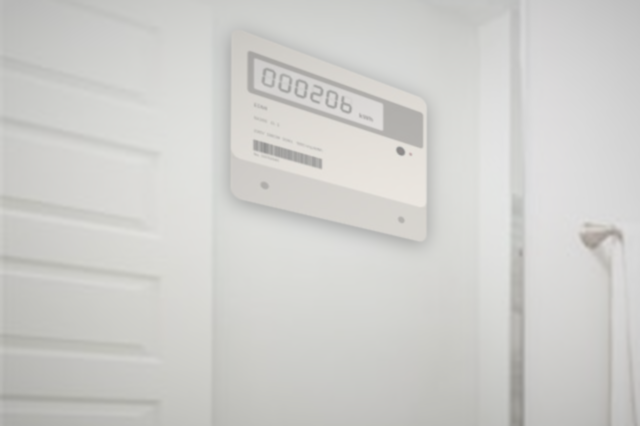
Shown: 206 kWh
